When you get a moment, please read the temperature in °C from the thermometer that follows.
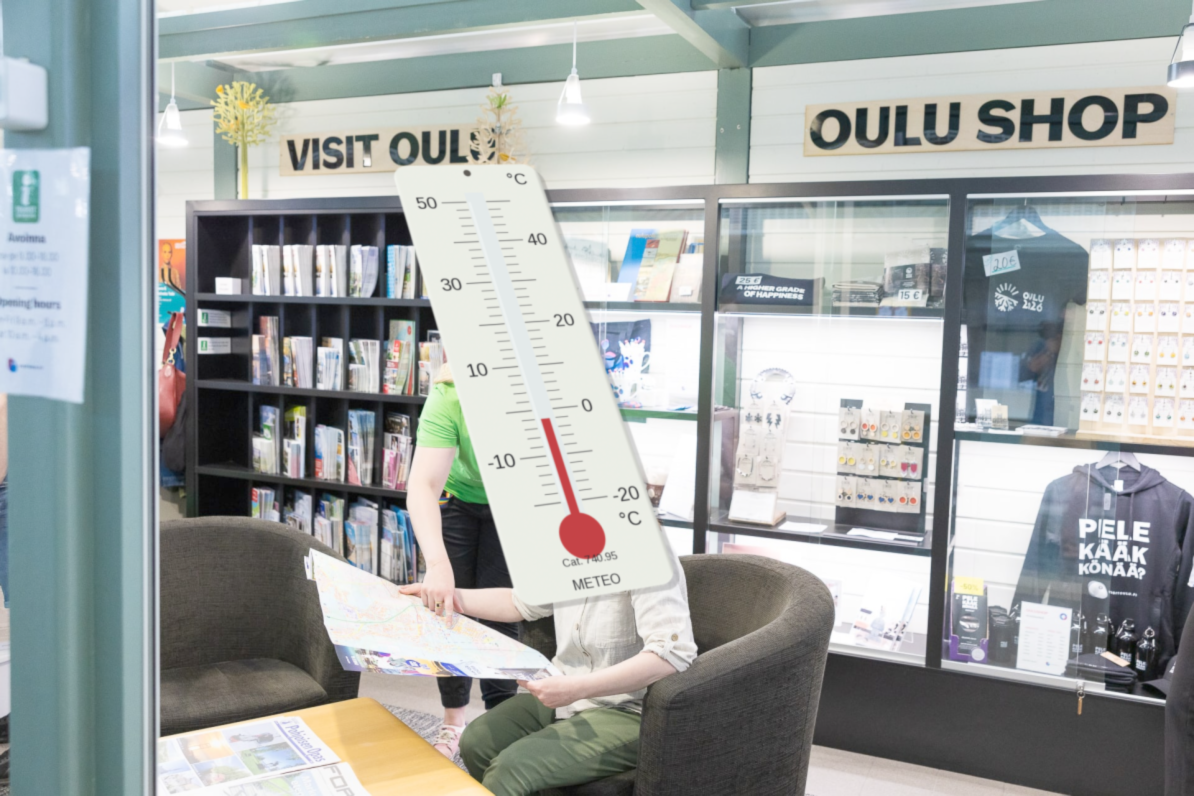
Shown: -2 °C
